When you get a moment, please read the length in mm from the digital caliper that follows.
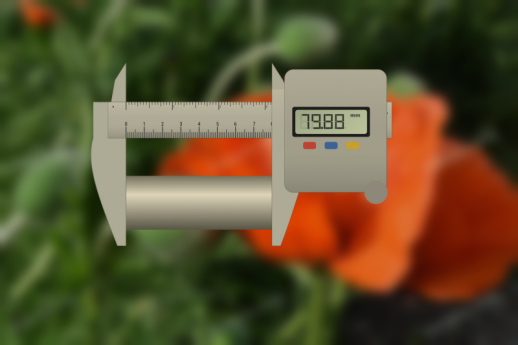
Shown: 79.88 mm
